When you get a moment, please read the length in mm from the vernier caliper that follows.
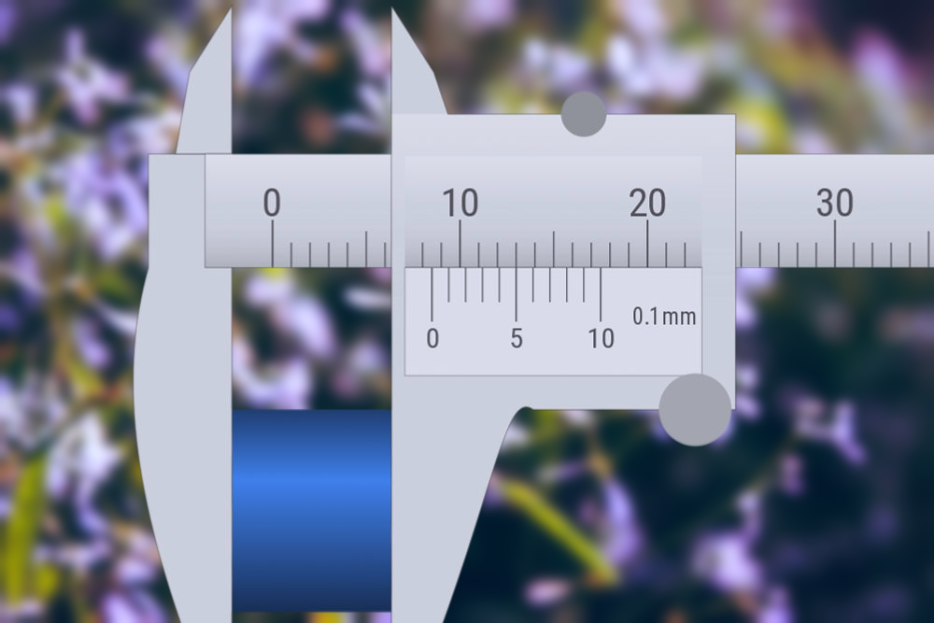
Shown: 8.5 mm
